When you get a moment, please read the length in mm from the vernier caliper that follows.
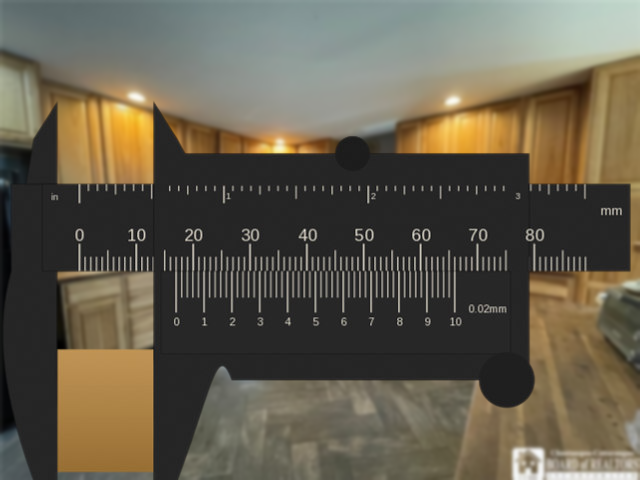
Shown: 17.0 mm
